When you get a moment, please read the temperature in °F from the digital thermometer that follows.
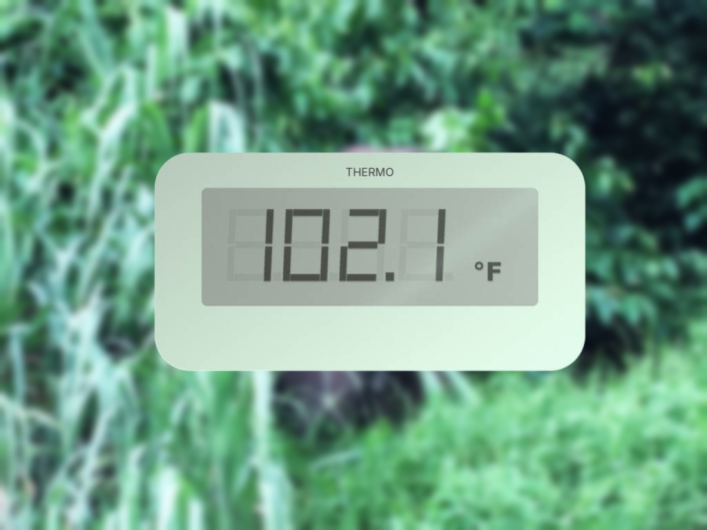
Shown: 102.1 °F
